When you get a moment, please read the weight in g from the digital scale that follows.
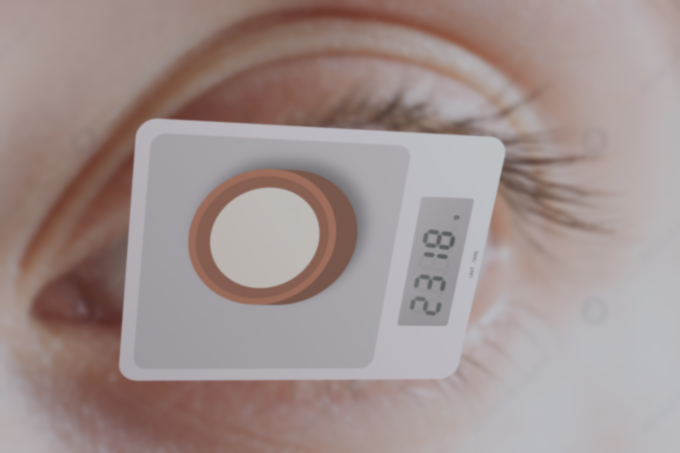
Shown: 2318 g
